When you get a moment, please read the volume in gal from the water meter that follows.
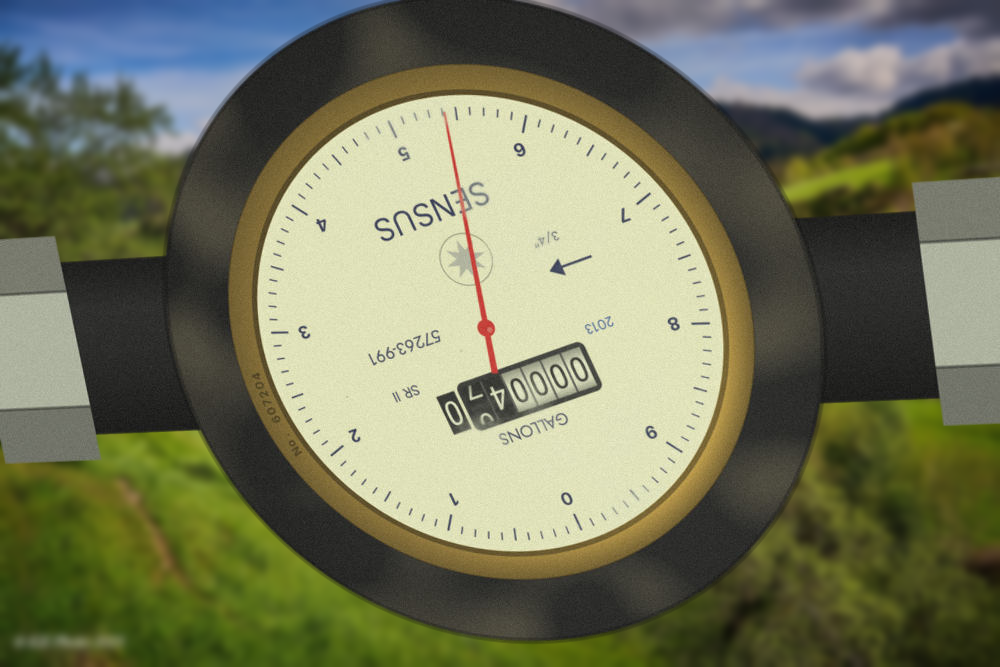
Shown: 465.4 gal
